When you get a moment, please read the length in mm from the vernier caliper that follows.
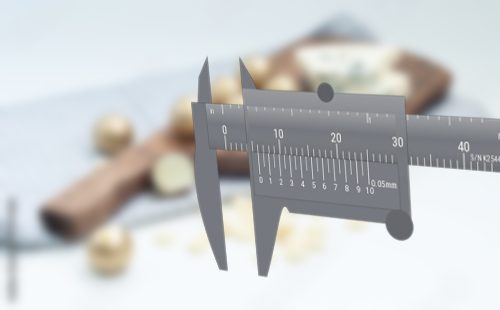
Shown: 6.0 mm
